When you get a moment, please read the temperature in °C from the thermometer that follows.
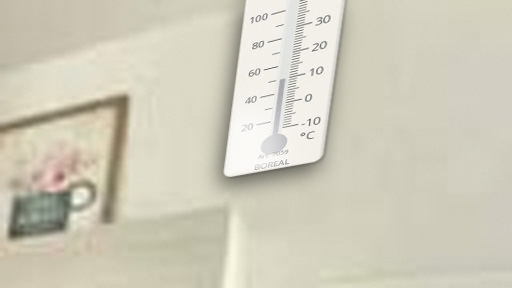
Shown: 10 °C
